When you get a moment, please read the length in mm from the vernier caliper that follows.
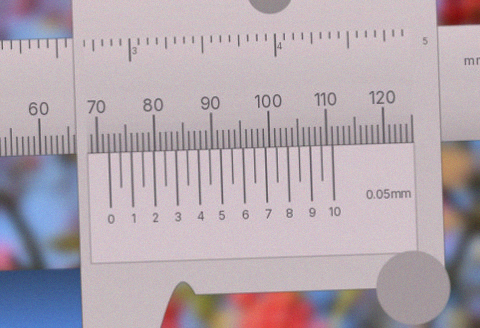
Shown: 72.0 mm
